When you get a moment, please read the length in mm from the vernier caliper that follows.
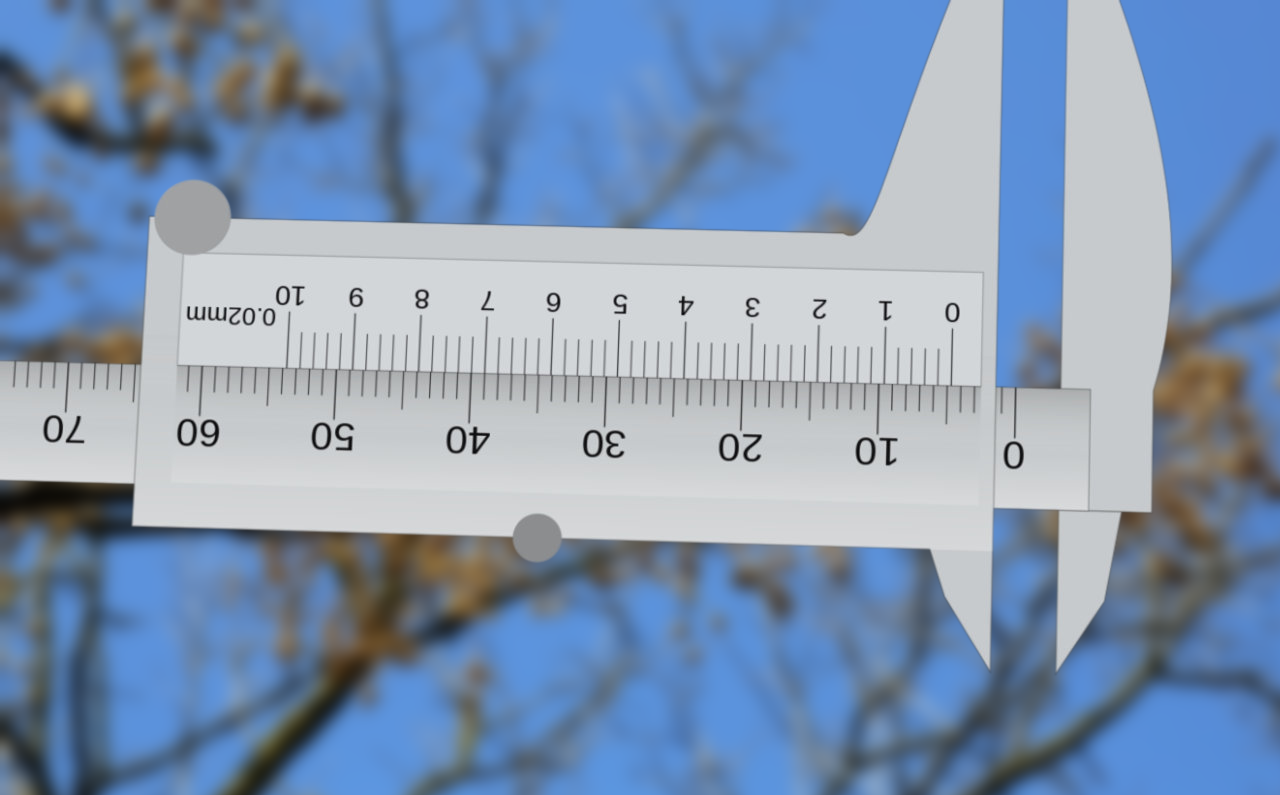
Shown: 4.7 mm
